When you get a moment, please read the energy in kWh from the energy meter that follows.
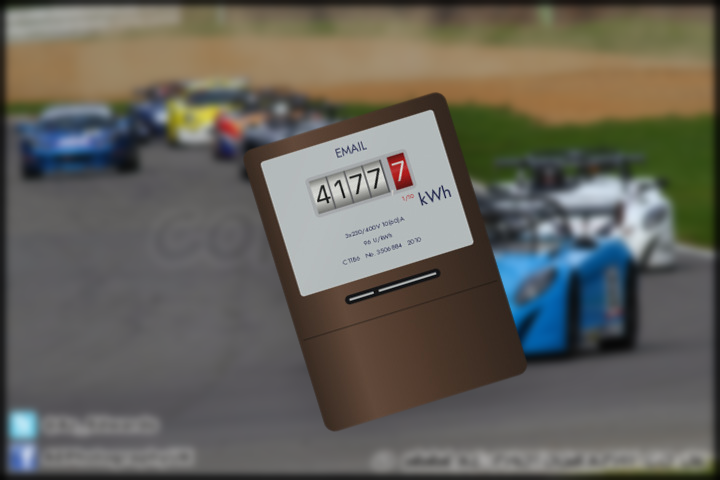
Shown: 4177.7 kWh
